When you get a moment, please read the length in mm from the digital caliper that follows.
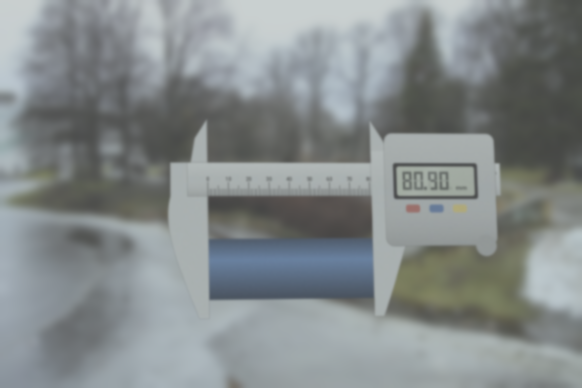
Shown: 80.90 mm
